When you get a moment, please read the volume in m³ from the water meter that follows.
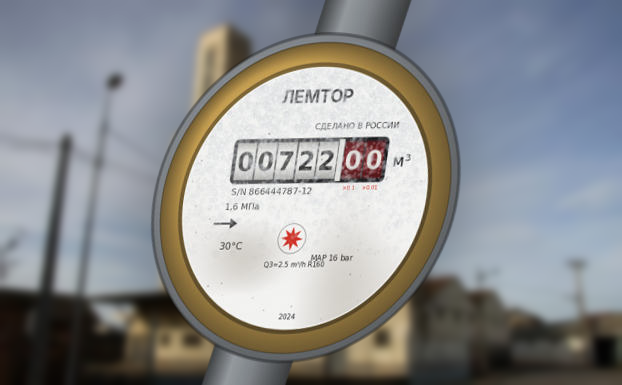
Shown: 722.00 m³
